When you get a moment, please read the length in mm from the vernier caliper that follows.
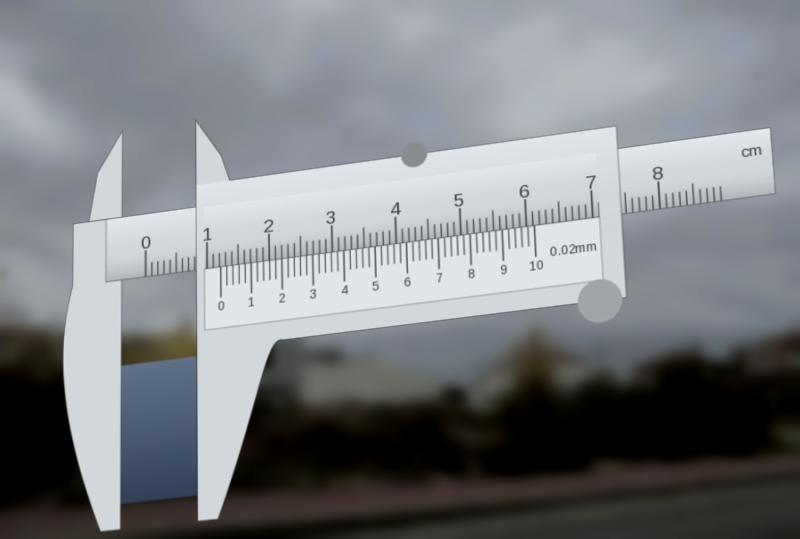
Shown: 12.2 mm
